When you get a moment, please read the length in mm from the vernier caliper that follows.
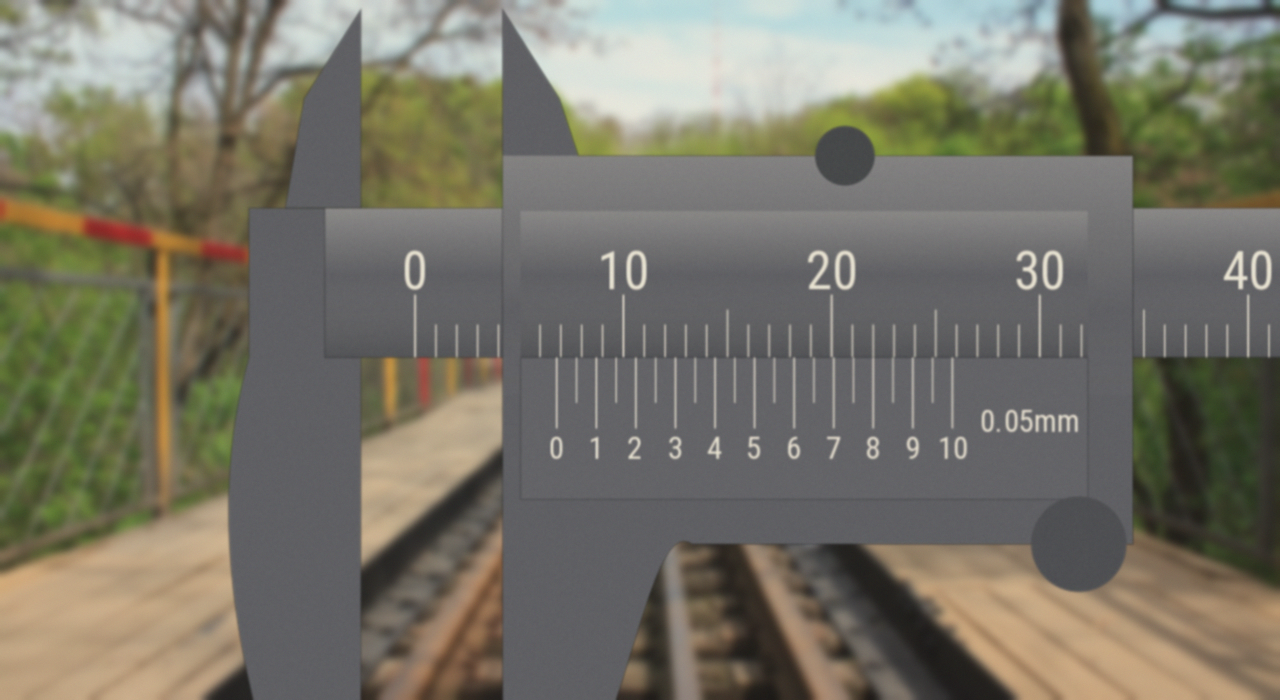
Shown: 6.8 mm
